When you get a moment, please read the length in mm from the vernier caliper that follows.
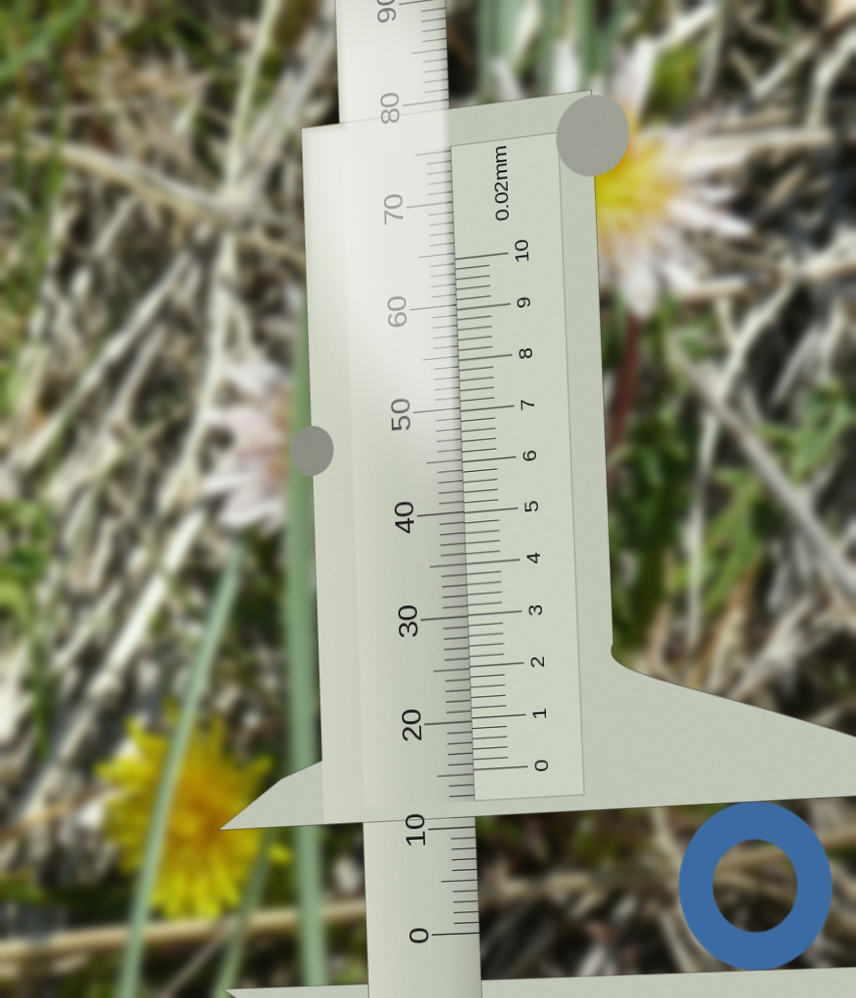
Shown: 15.4 mm
